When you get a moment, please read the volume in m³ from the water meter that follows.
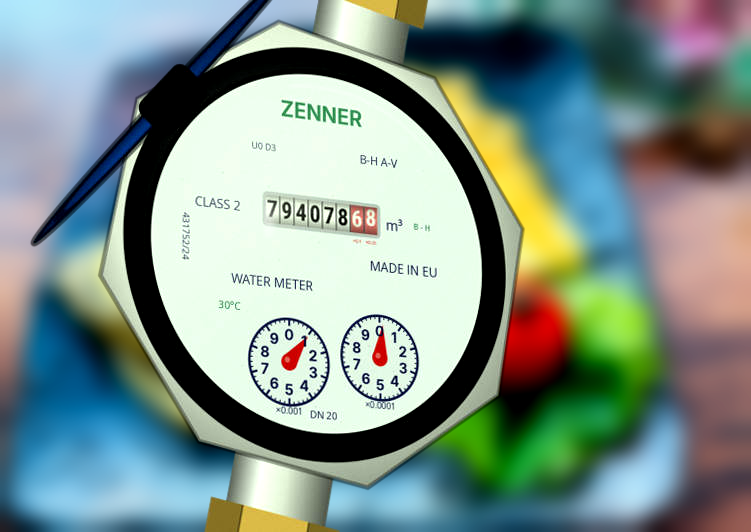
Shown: 794078.6810 m³
